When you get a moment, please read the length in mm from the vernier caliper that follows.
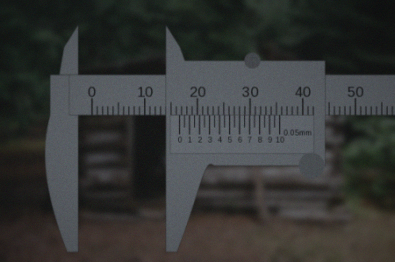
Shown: 16.6 mm
